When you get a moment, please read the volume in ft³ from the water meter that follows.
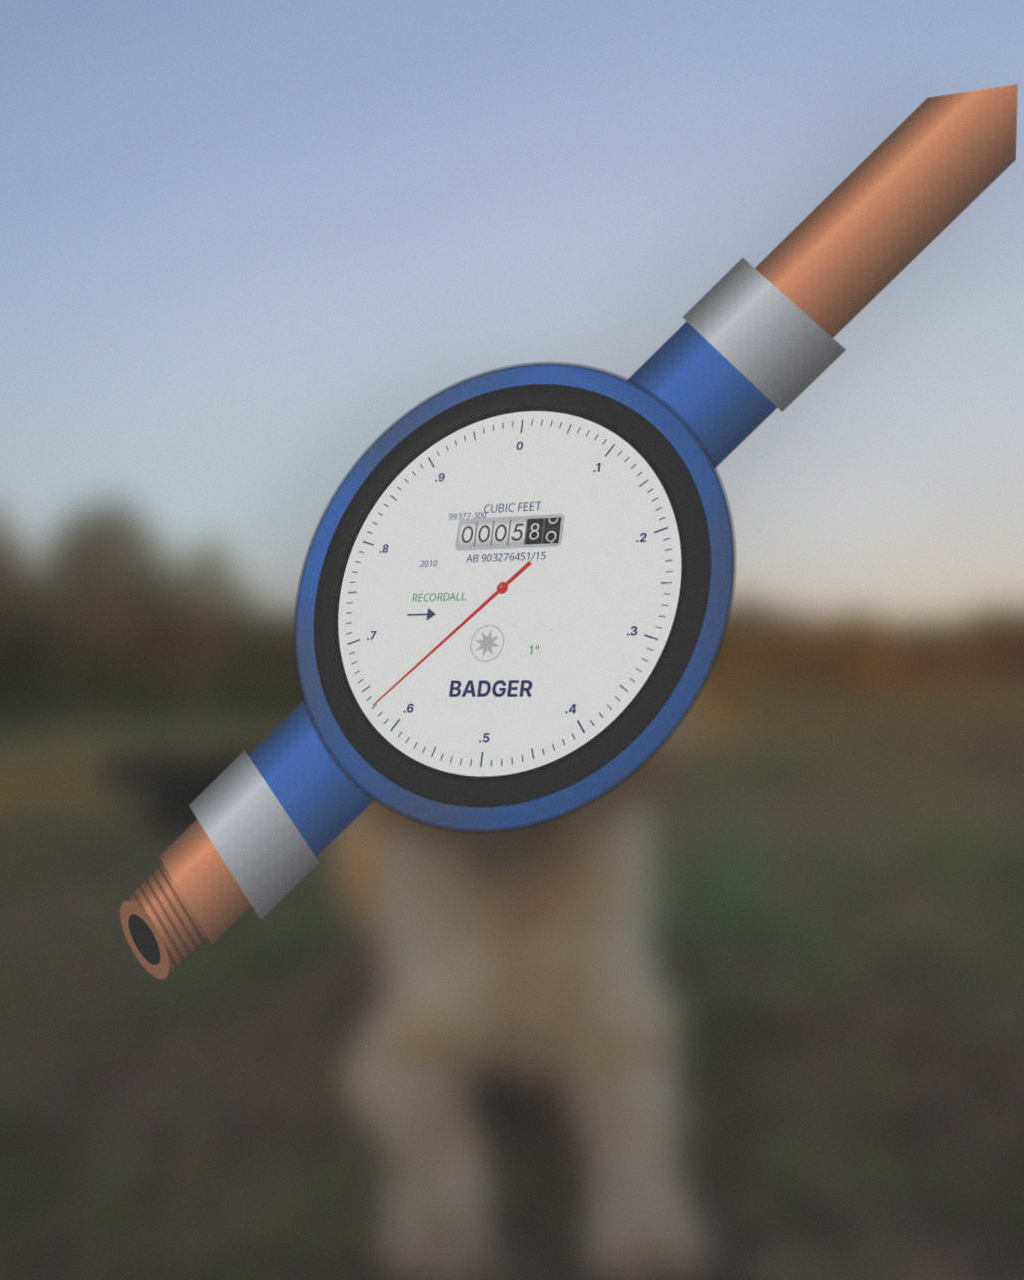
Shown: 588.63 ft³
